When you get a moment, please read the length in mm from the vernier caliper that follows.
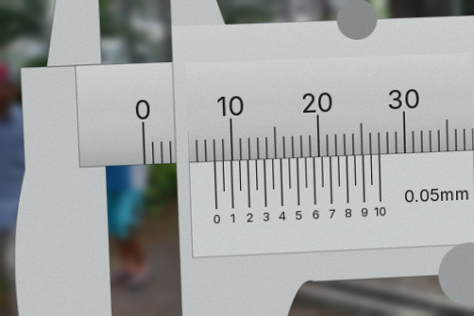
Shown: 8.0 mm
